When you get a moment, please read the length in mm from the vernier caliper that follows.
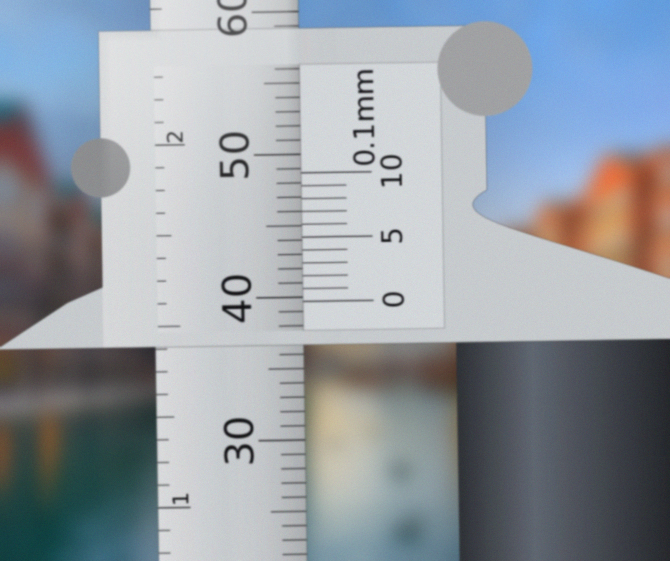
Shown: 39.7 mm
